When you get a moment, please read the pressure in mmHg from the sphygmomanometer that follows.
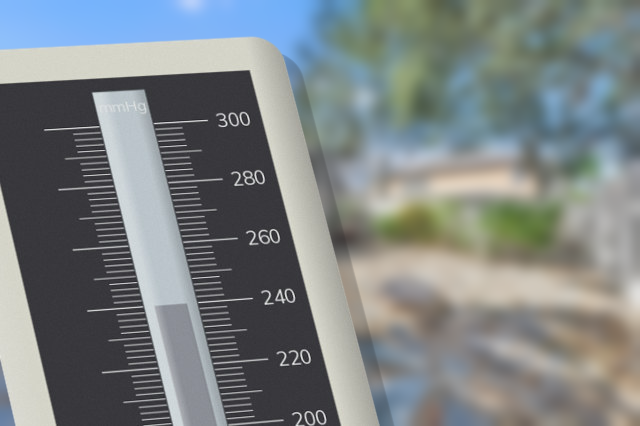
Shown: 240 mmHg
